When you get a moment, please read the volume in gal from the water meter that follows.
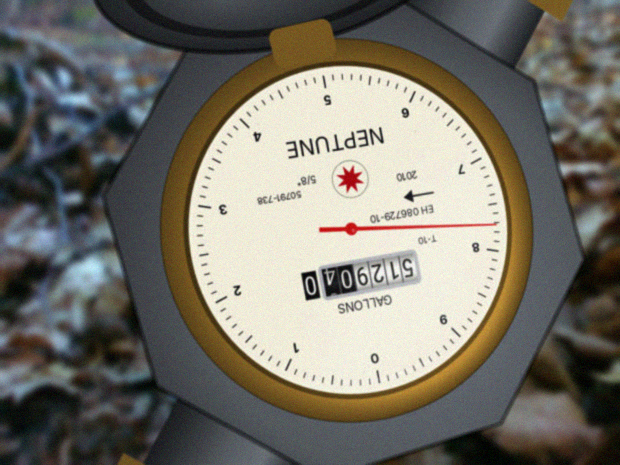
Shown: 5129037.7 gal
